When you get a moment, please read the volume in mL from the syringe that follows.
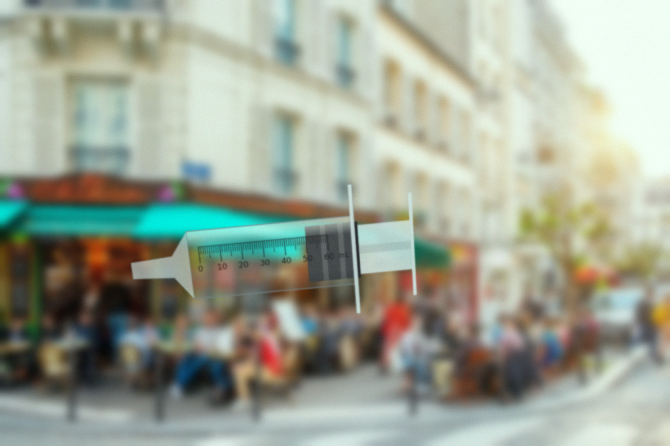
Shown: 50 mL
